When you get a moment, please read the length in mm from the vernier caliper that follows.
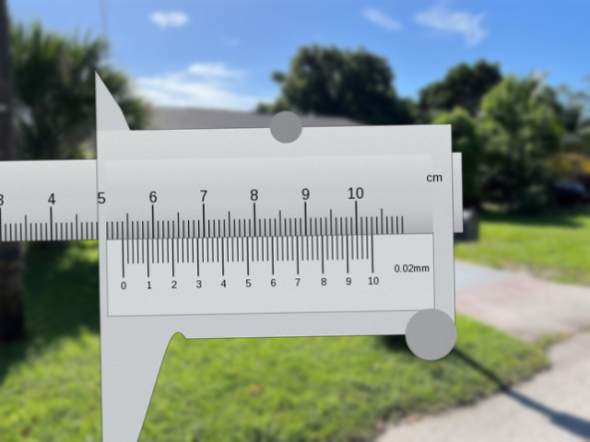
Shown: 54.0 mm
